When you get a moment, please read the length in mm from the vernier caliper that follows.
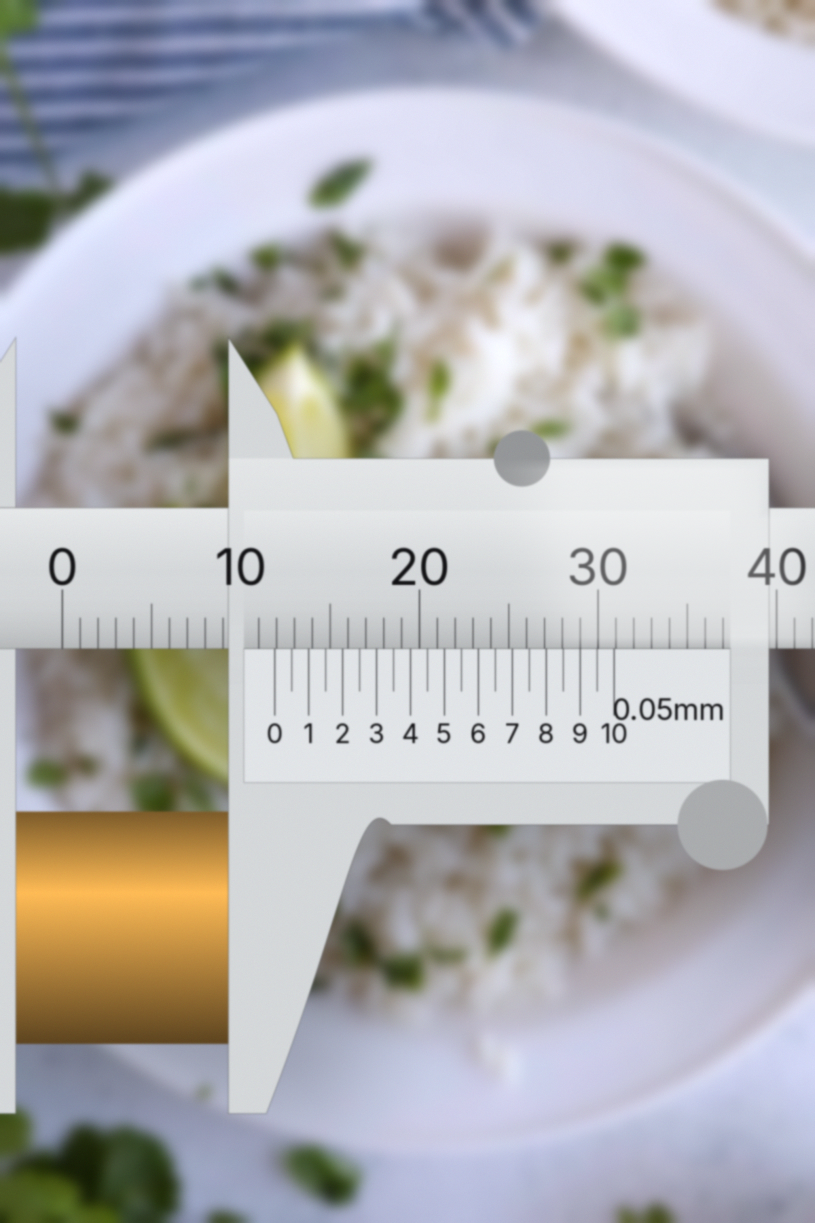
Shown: 11.9 mm
